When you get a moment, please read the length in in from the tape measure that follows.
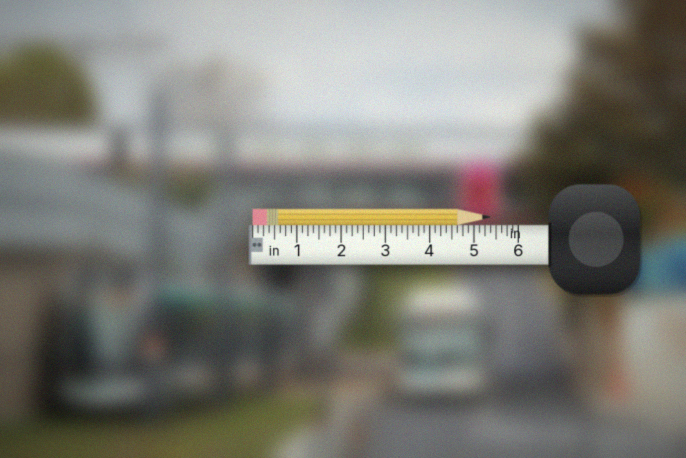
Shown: 5.375 in
